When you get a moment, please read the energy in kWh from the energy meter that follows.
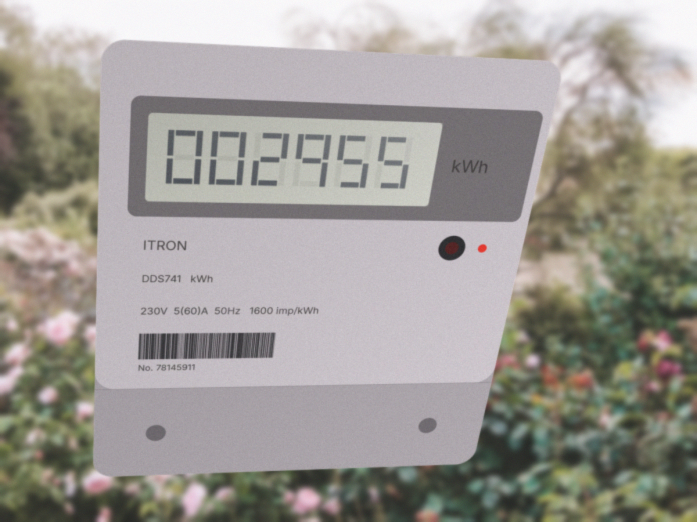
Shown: 2955 kWh
